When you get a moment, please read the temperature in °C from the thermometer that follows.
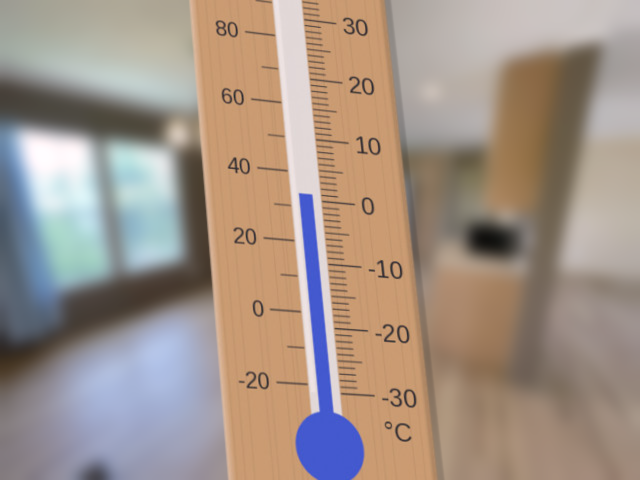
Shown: 1 °C
